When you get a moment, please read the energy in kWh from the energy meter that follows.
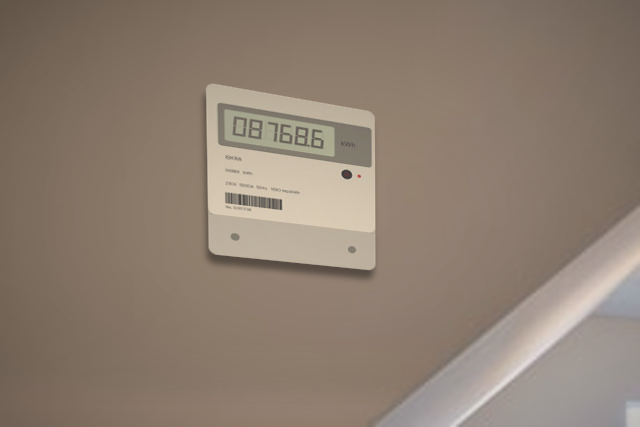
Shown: 8768.6 kWh
